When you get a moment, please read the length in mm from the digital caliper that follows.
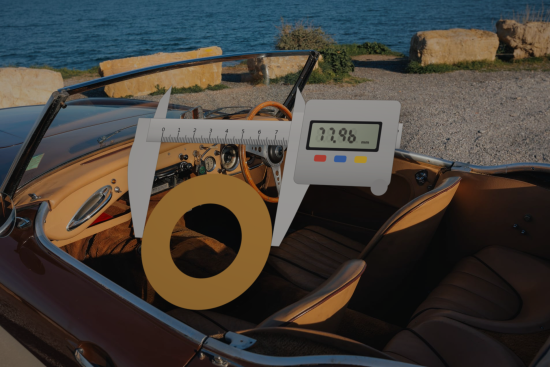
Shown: 77.96 mm
